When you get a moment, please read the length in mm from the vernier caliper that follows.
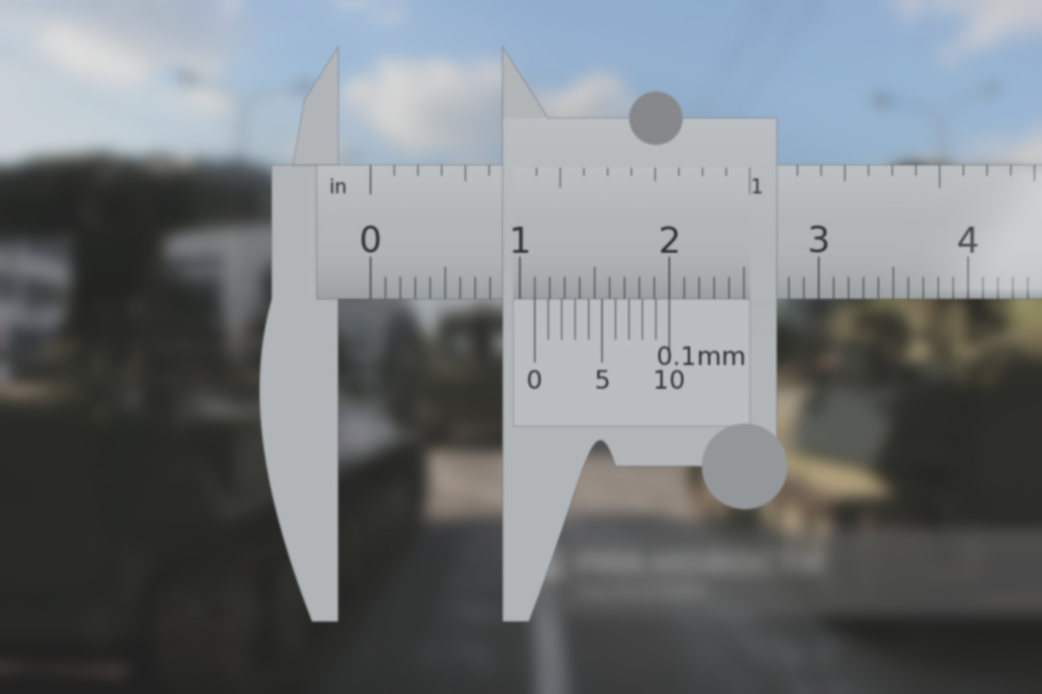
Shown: 11.0 mm
